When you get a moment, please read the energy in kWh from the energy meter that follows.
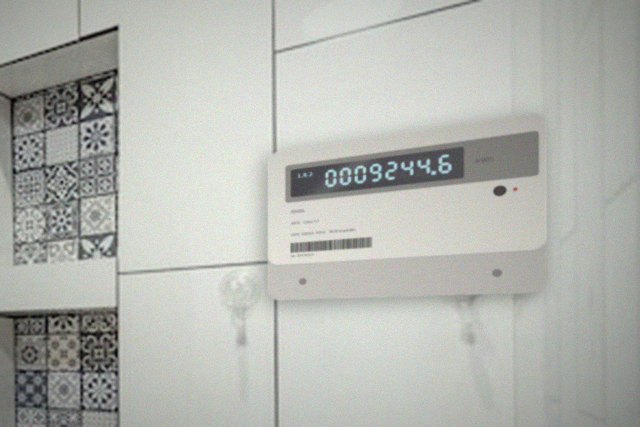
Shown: 9244.6 kWh
